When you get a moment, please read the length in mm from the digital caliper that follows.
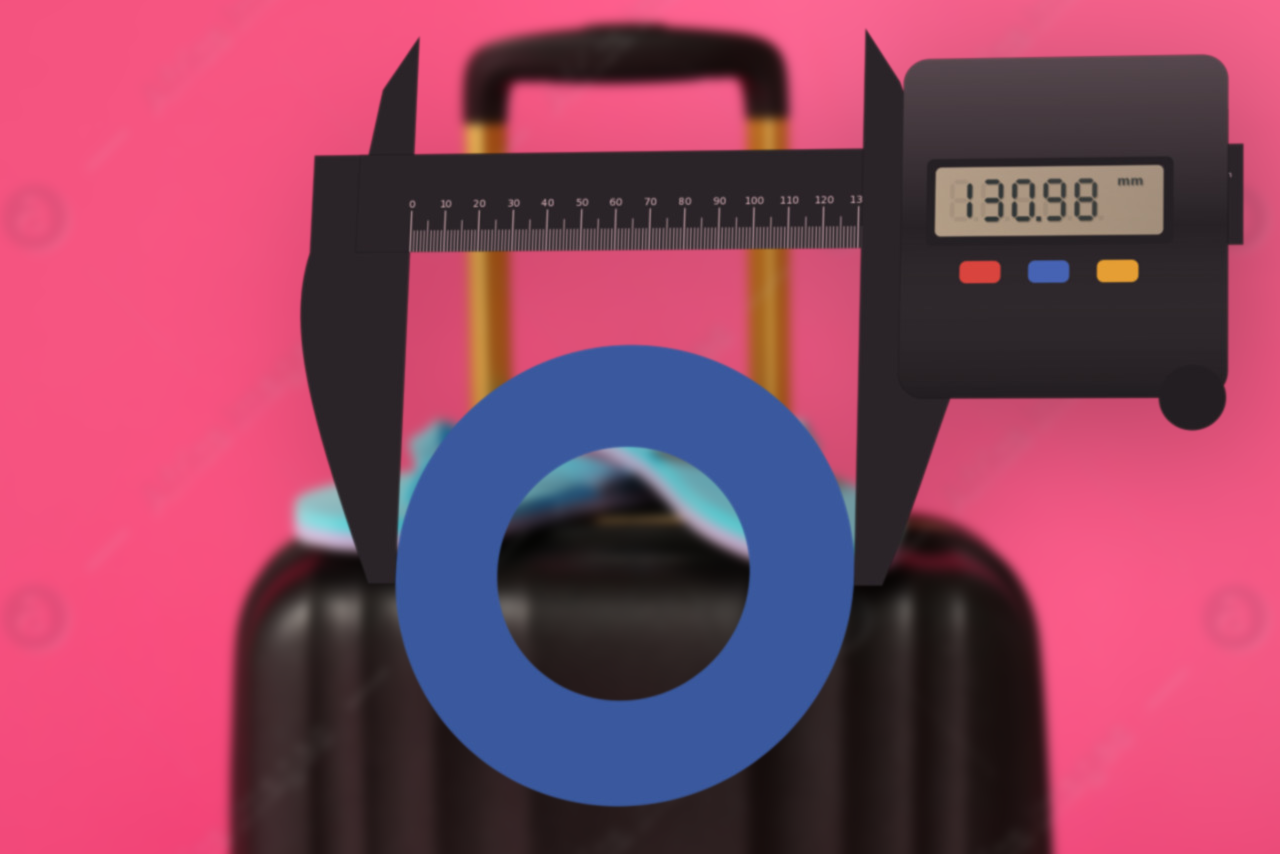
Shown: 130.98 mm
